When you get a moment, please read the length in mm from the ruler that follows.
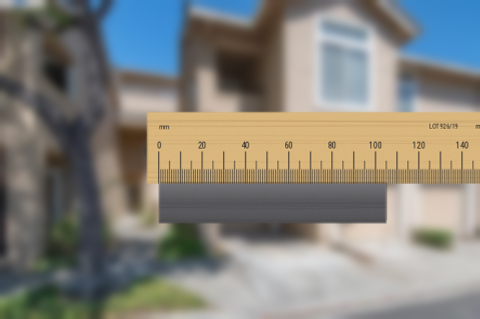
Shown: 105 mm
